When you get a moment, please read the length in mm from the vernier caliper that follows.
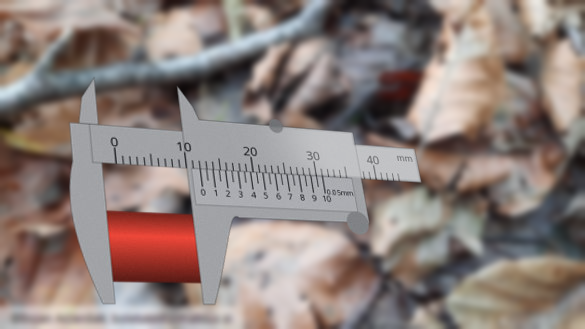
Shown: 12.0 mm
